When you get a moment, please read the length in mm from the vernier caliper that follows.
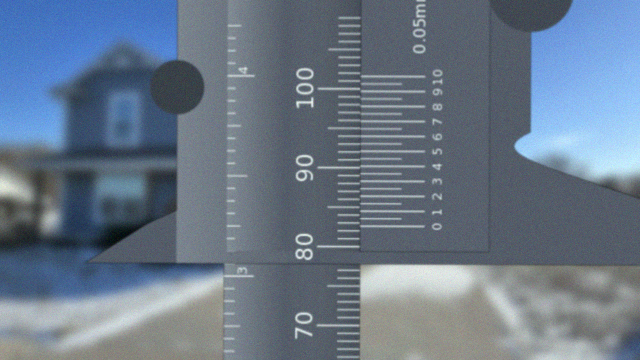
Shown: 82.6 mm
